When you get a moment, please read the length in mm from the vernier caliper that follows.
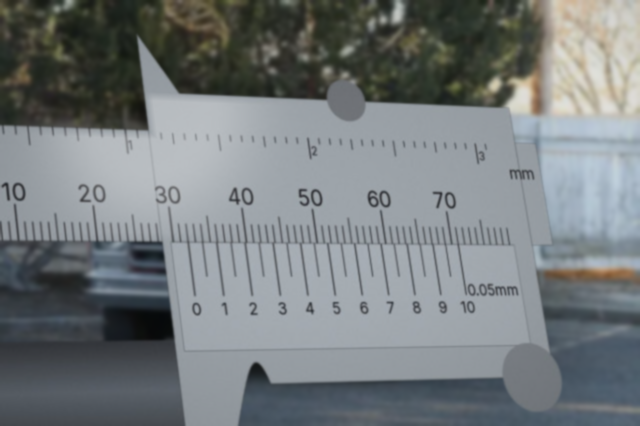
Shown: 32.0 mm
